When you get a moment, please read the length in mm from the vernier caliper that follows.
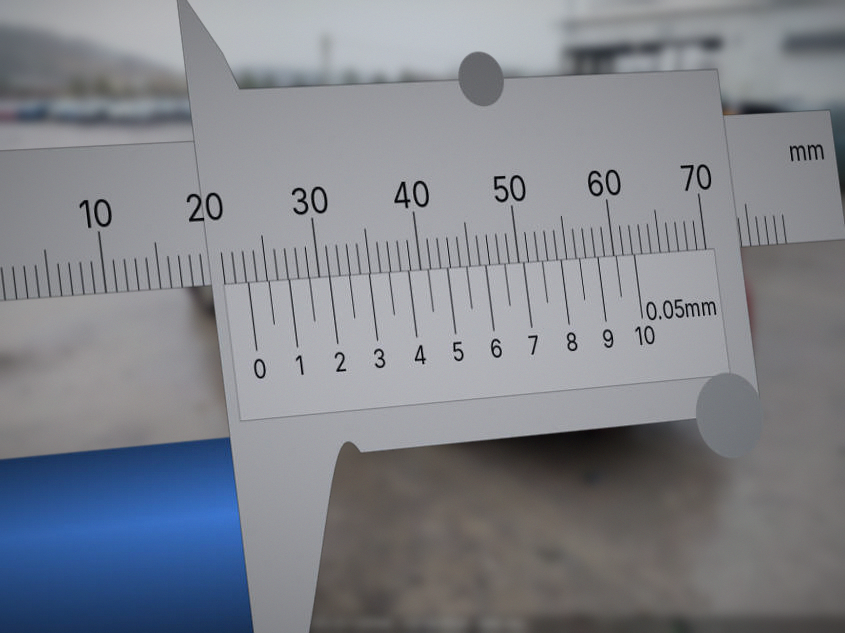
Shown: 23.2 mm
